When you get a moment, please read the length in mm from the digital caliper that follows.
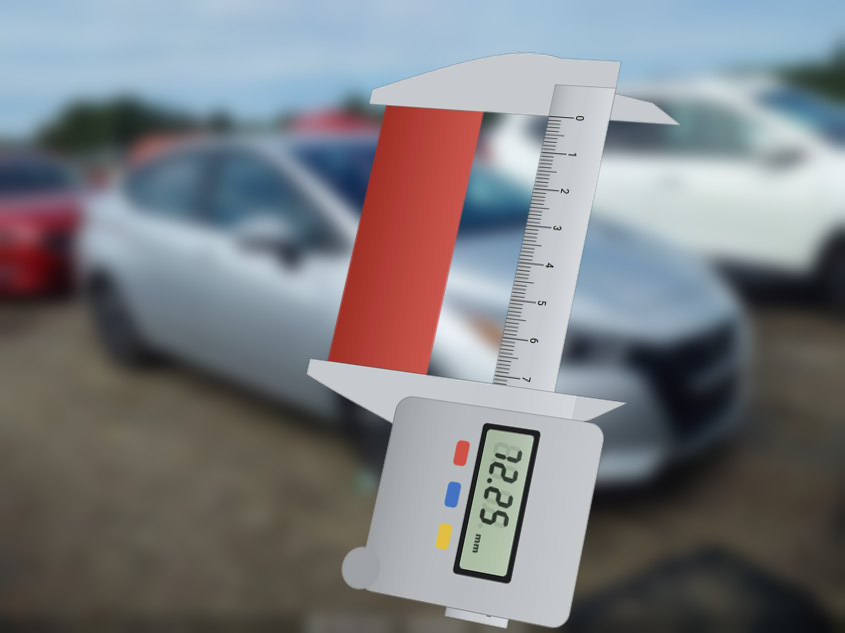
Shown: 72.25 mm
